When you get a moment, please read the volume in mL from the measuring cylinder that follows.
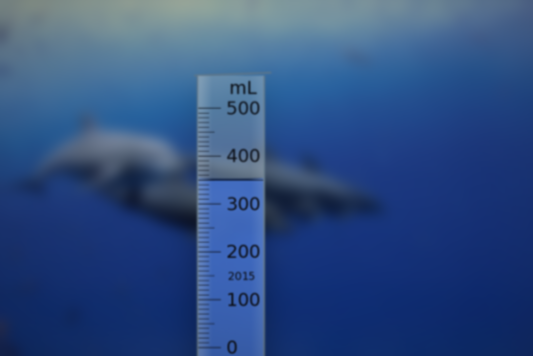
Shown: 350 mL
